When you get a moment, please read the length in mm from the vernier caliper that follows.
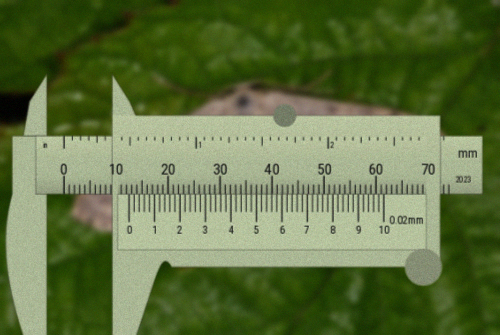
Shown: 12.5 mm
